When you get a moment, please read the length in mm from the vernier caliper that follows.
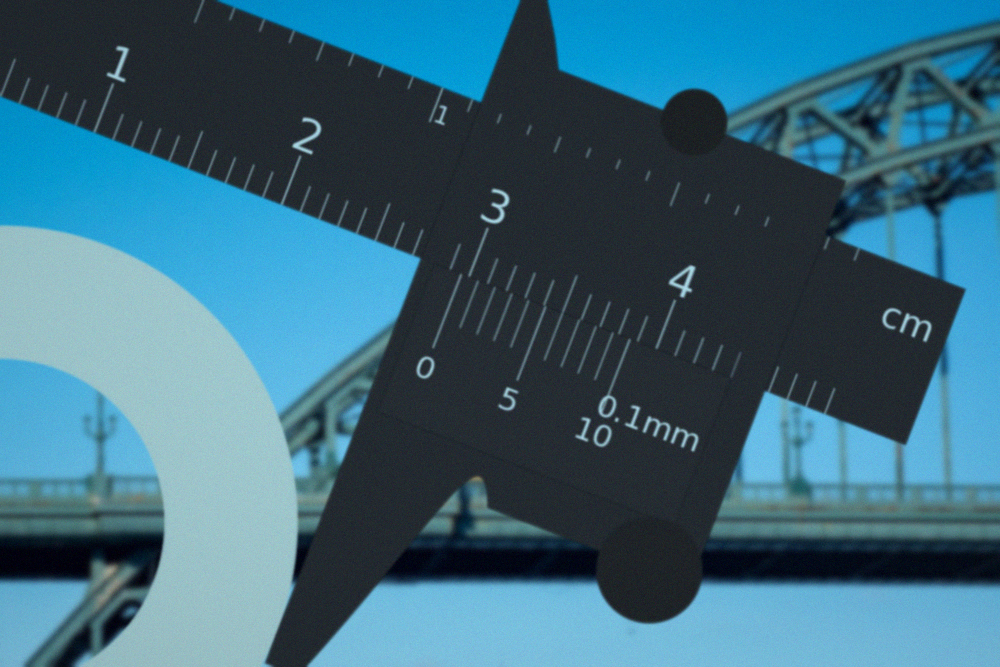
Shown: 29.6 mm
